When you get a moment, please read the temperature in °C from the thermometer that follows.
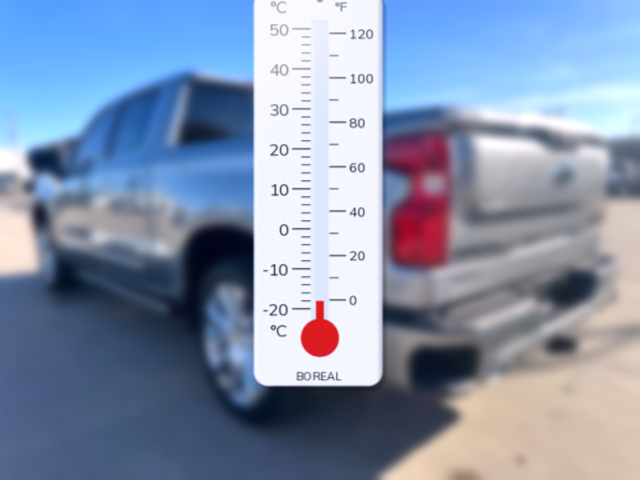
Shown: -18 °C
